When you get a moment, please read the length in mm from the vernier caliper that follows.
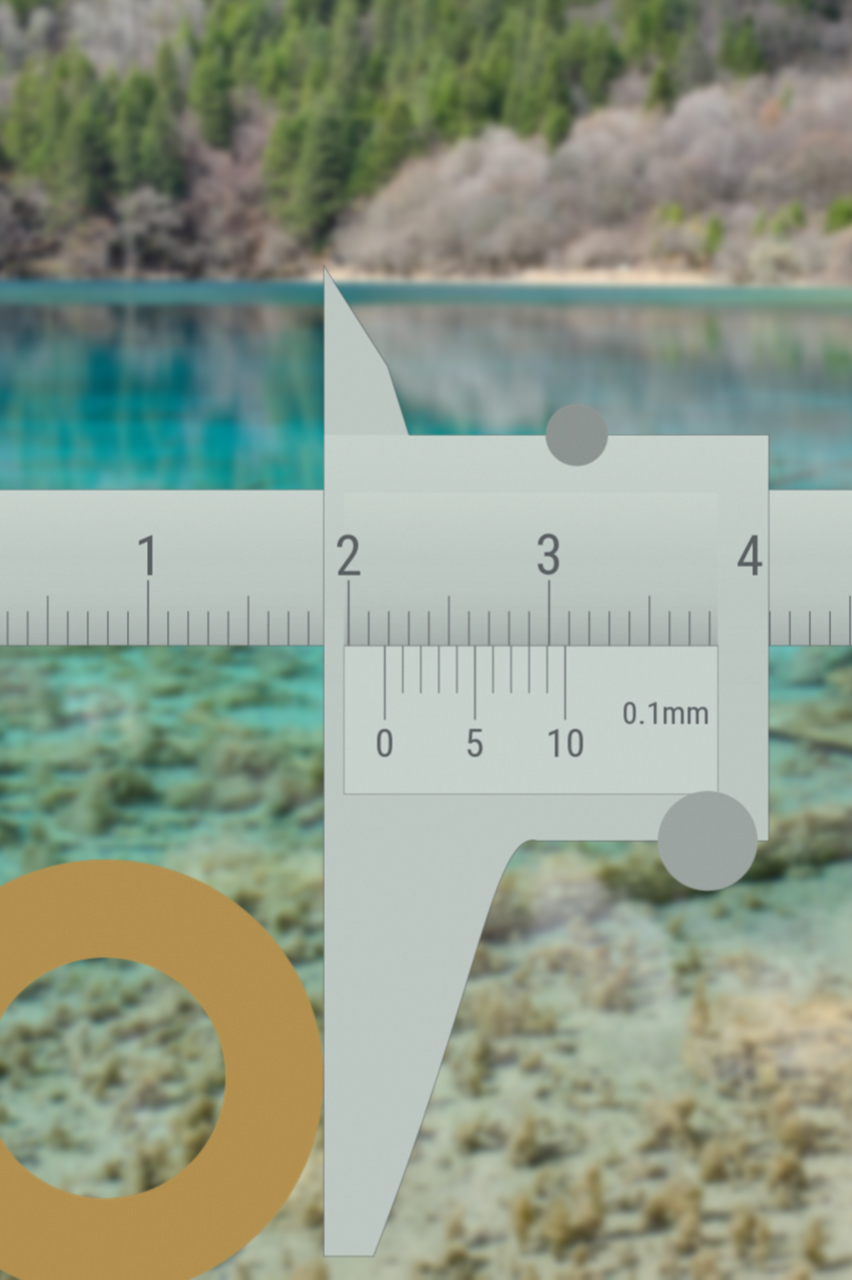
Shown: 21.8 mm
